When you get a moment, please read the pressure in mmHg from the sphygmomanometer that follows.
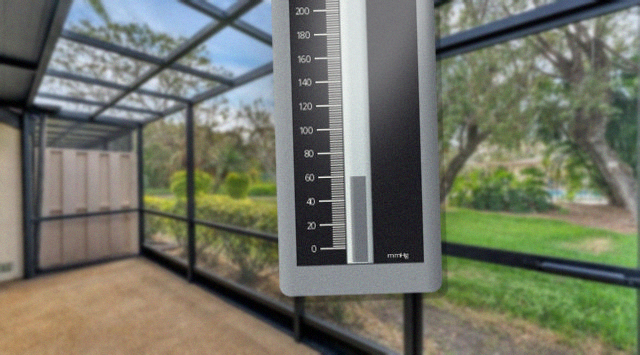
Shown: 60 mmHg
